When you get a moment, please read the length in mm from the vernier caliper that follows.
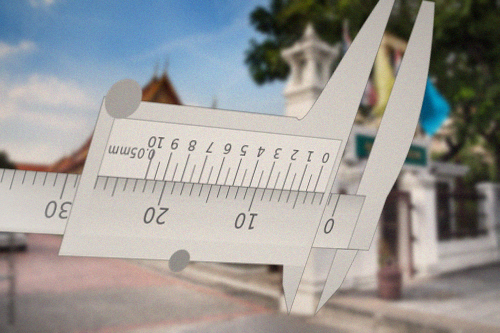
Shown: 3.2 mm
